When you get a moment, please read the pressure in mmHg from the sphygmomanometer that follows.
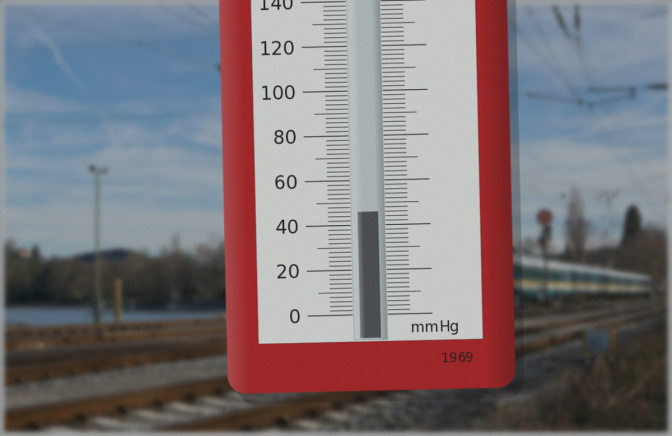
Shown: 46 mmHg
